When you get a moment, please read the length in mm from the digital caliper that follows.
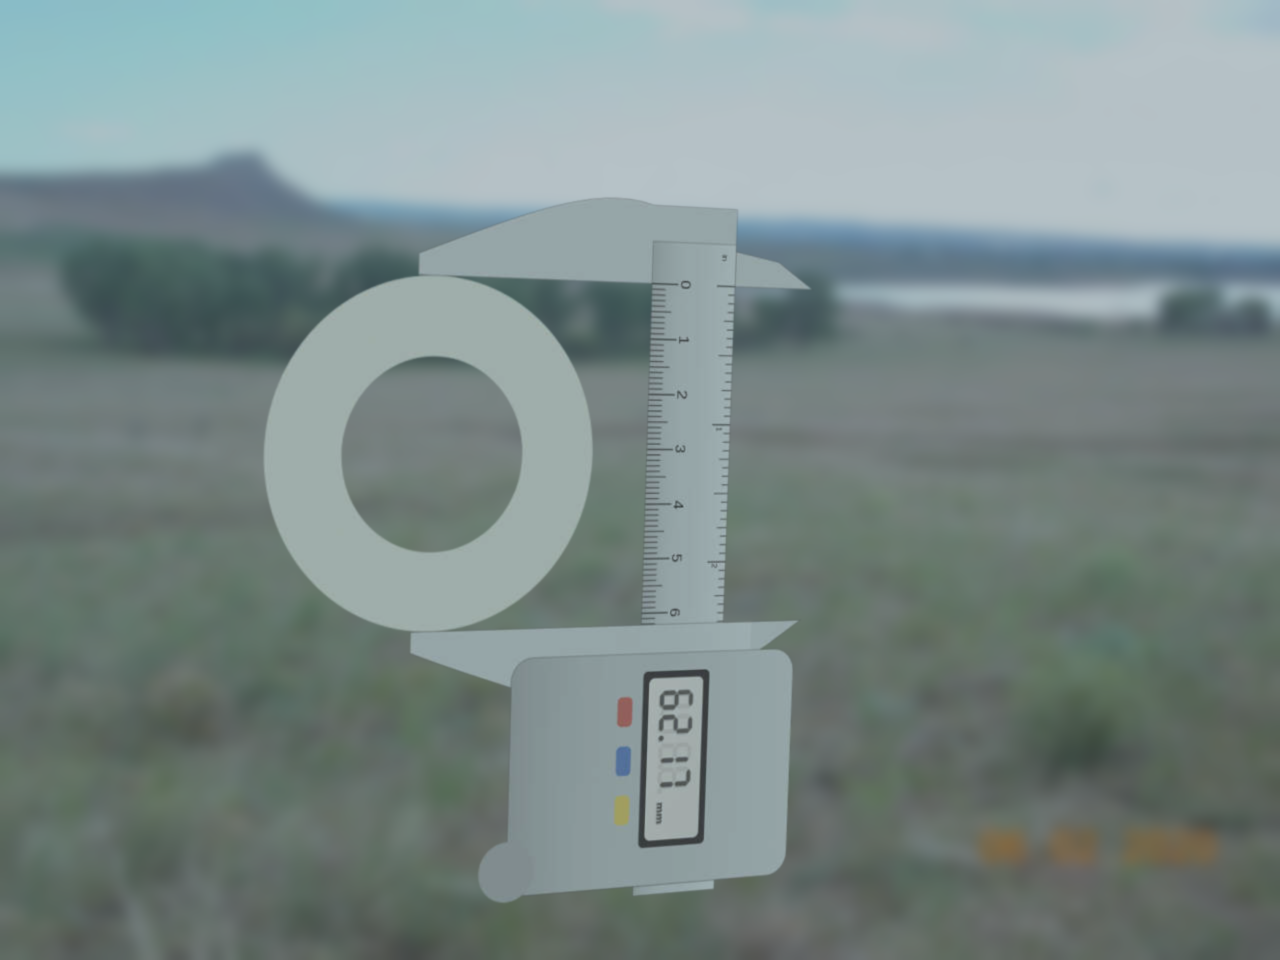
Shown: 62.17 mm
